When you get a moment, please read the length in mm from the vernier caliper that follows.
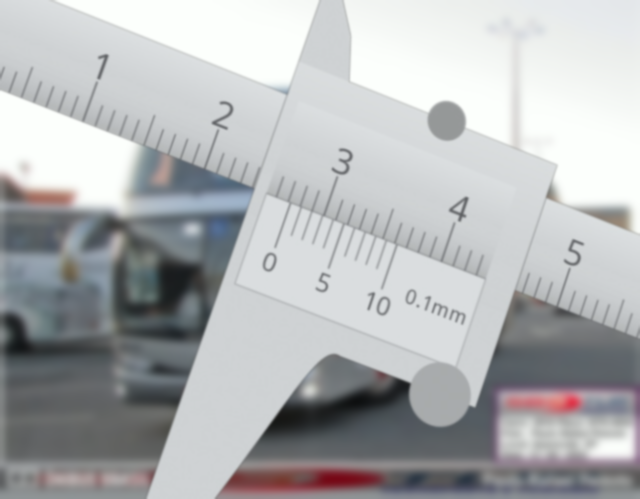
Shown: 27.2 mm
